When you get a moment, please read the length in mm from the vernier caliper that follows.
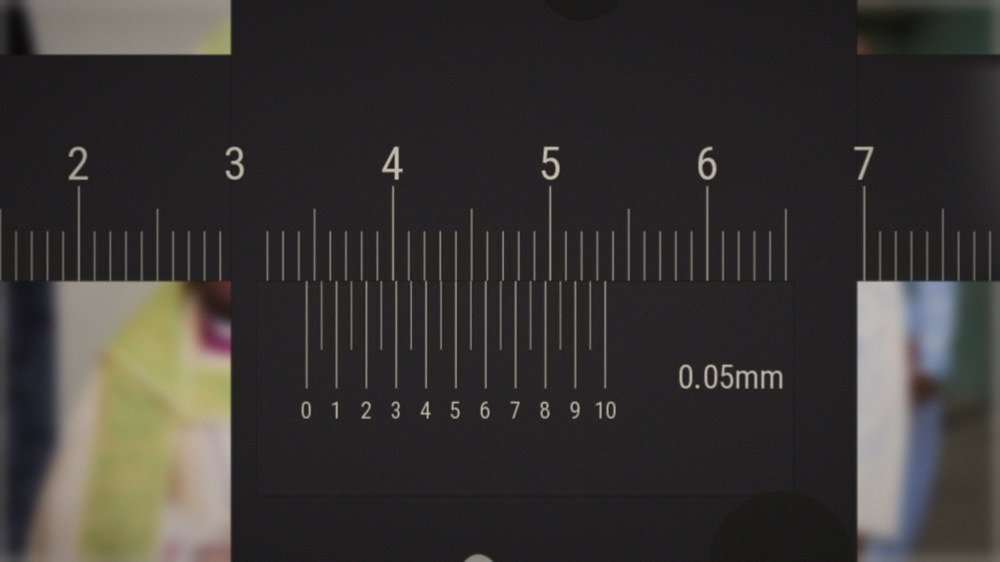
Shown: 34.5 mm
